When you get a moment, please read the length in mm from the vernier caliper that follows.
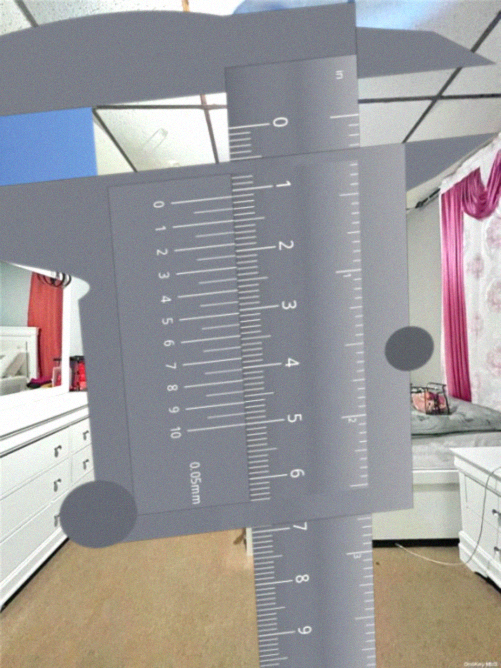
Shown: 11.0 mm
